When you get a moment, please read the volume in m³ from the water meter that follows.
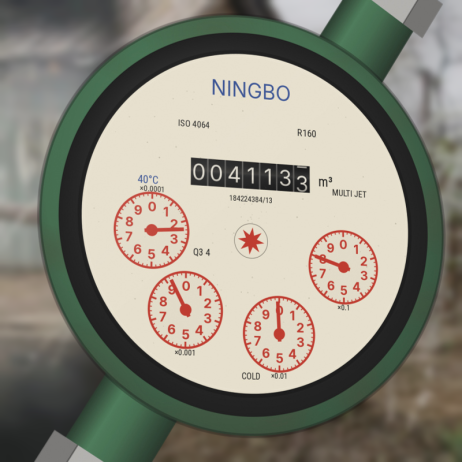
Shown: 41132.7992 m³
